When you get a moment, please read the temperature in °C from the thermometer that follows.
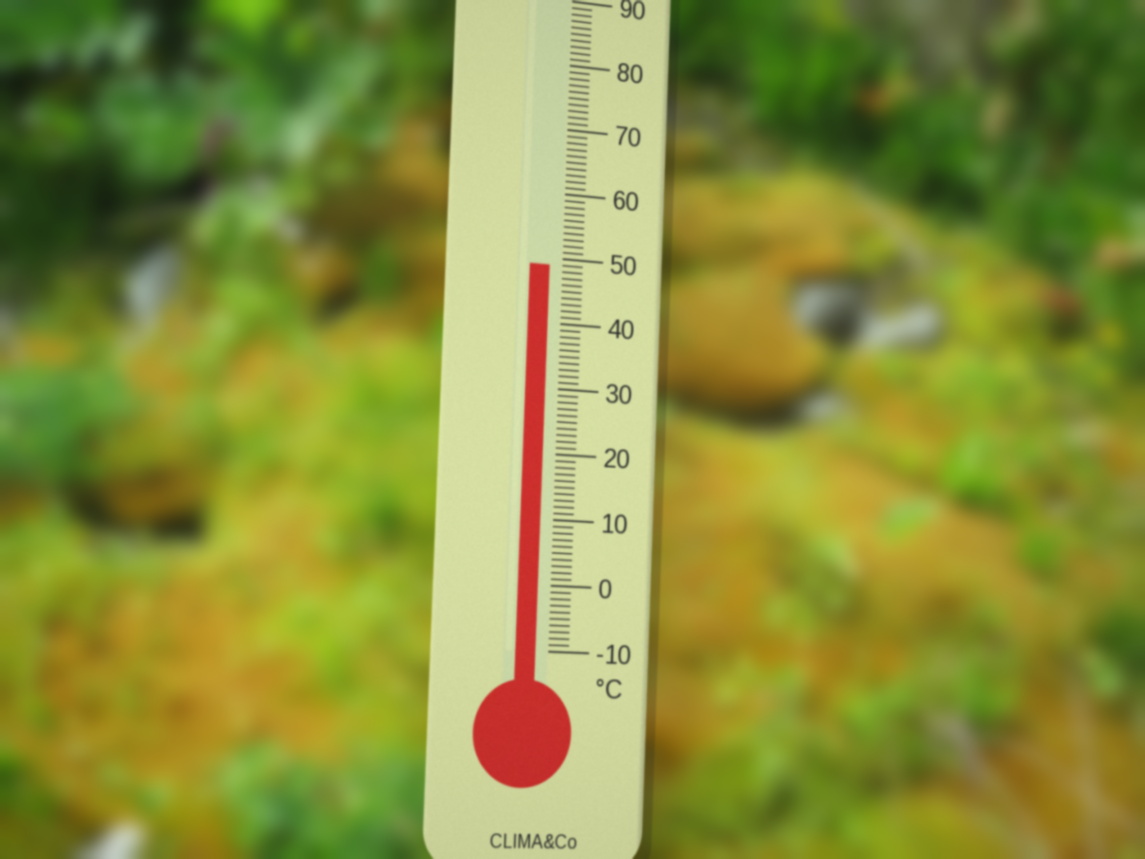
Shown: 49 °C
